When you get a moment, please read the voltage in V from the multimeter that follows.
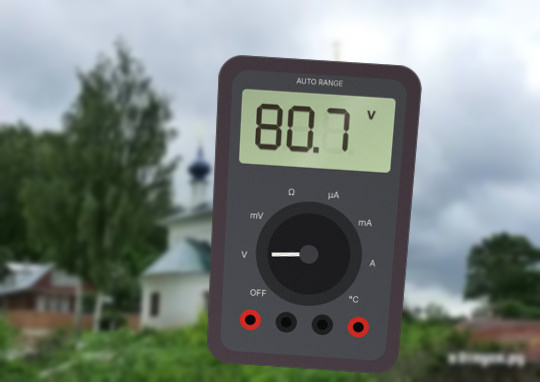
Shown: 80.7 V
